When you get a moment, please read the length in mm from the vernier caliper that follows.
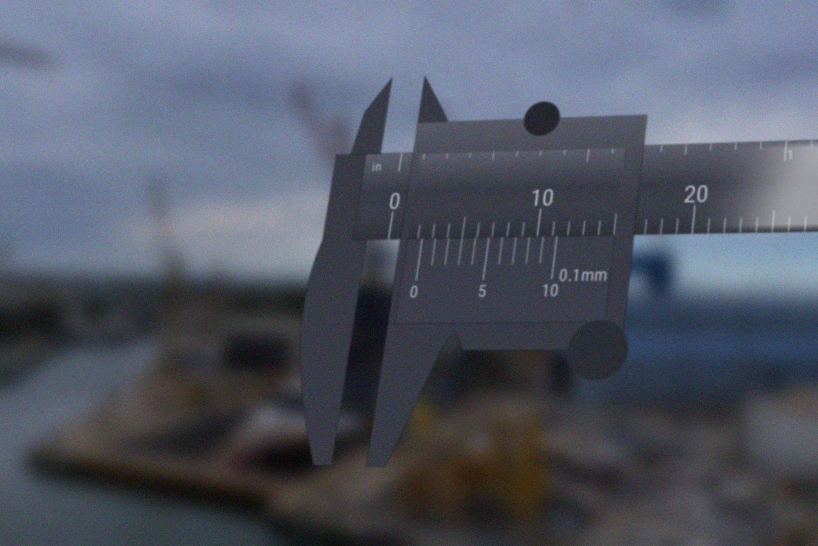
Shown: 2.3 mm
